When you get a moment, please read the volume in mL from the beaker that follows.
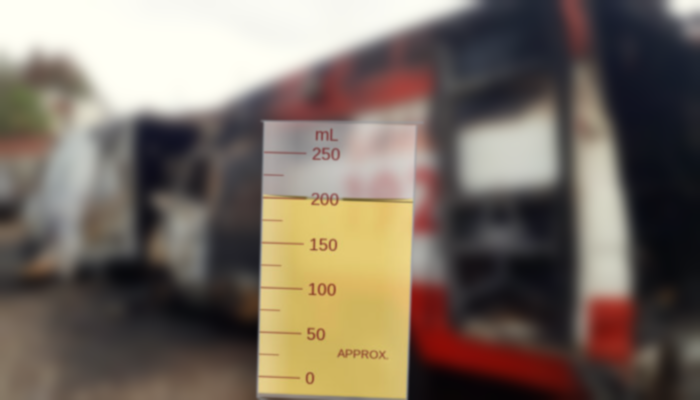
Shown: 200 mL
